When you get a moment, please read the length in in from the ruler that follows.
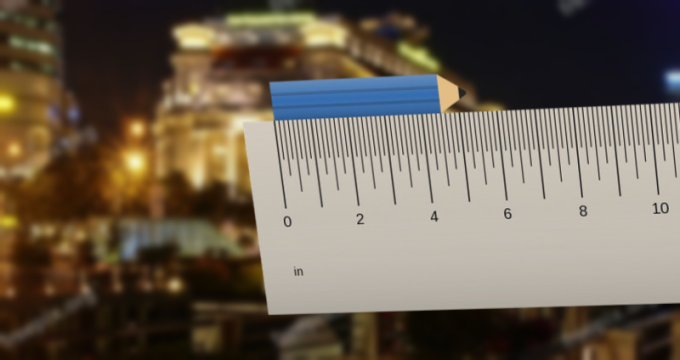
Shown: 5.25 in
